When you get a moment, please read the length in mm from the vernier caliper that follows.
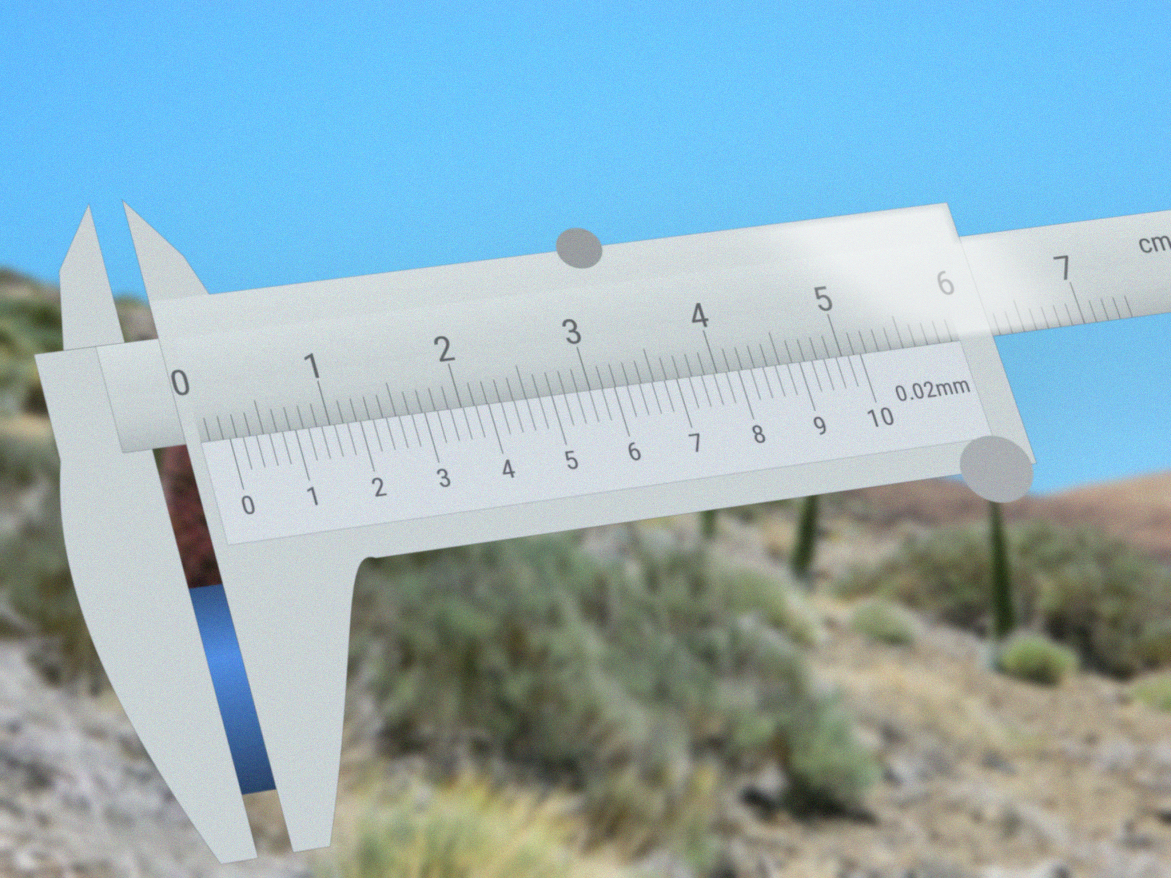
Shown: 2.5 mm
